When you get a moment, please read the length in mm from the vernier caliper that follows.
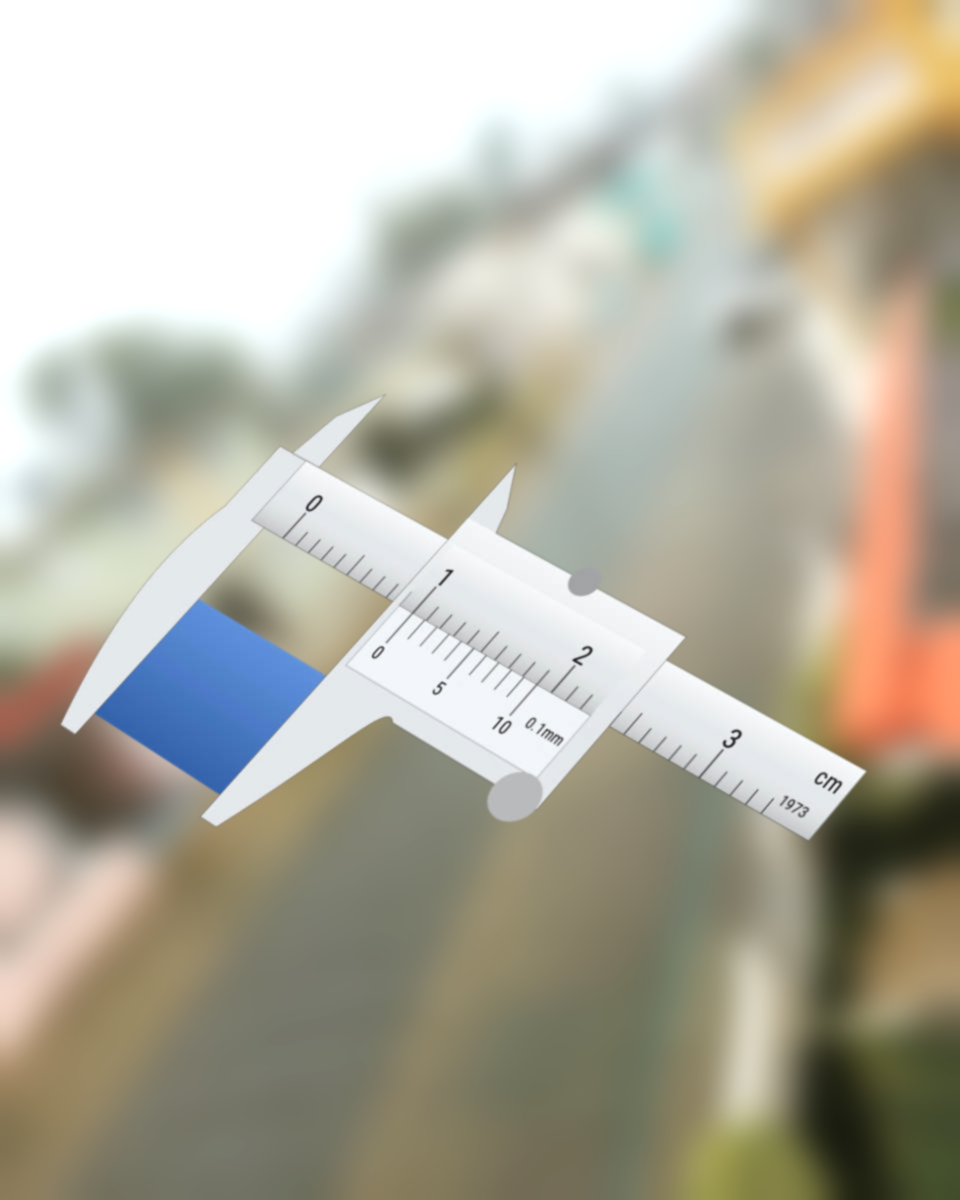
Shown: 10.0 mm
